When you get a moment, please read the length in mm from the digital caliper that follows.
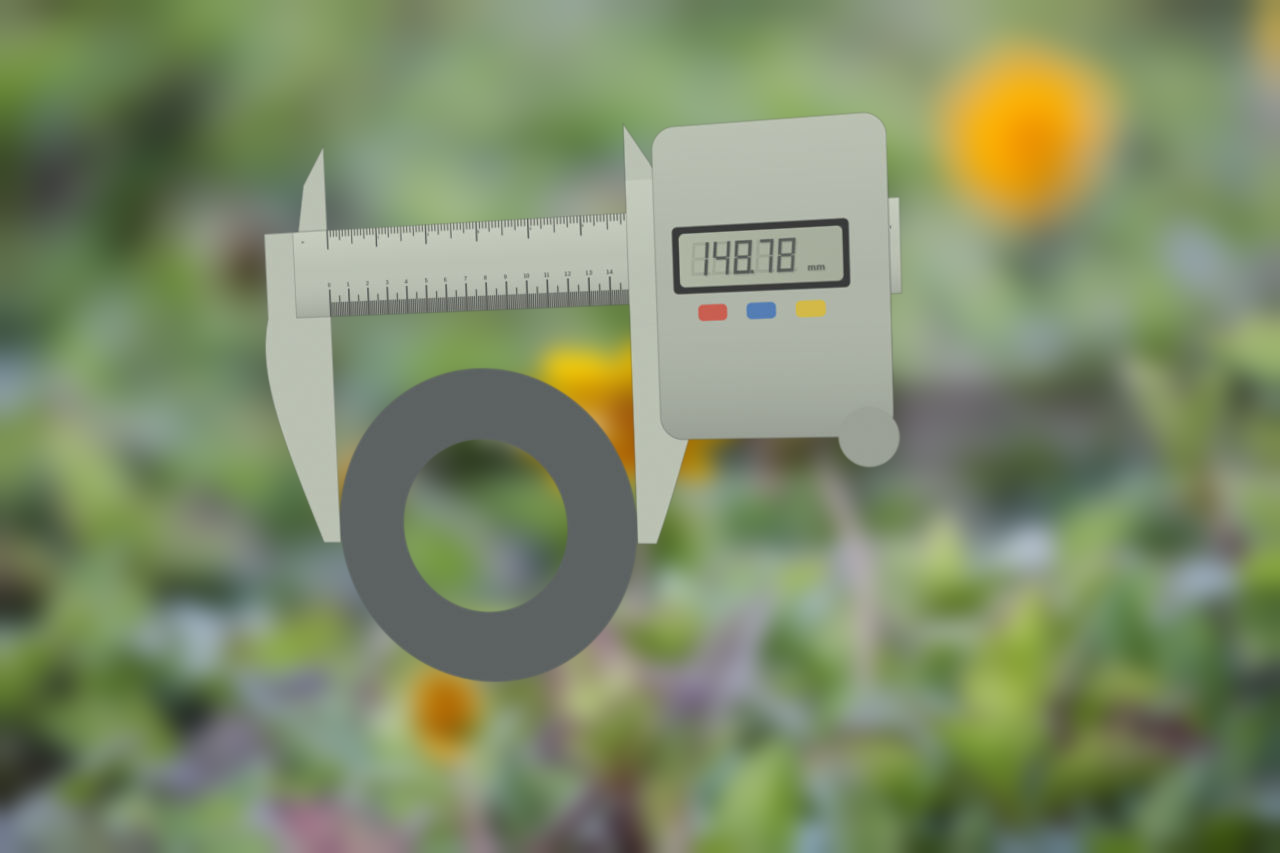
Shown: 148.78 mm
